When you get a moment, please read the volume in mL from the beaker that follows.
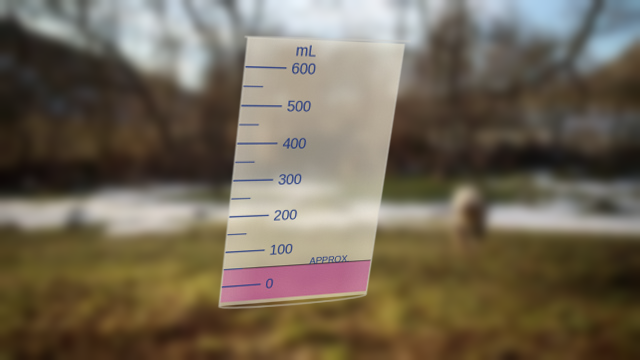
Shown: 50 mL
